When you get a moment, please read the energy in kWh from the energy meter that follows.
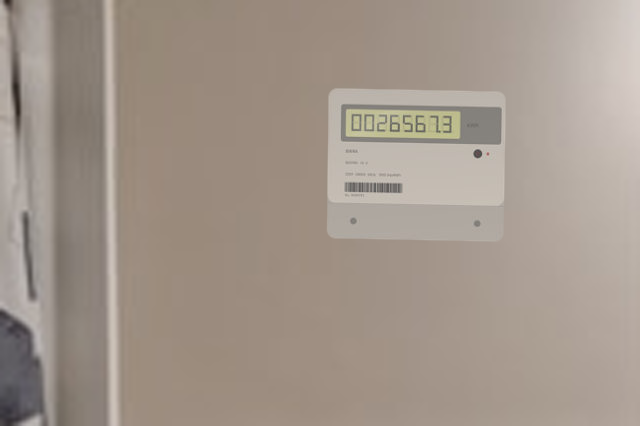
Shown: 26567.3 kWh
